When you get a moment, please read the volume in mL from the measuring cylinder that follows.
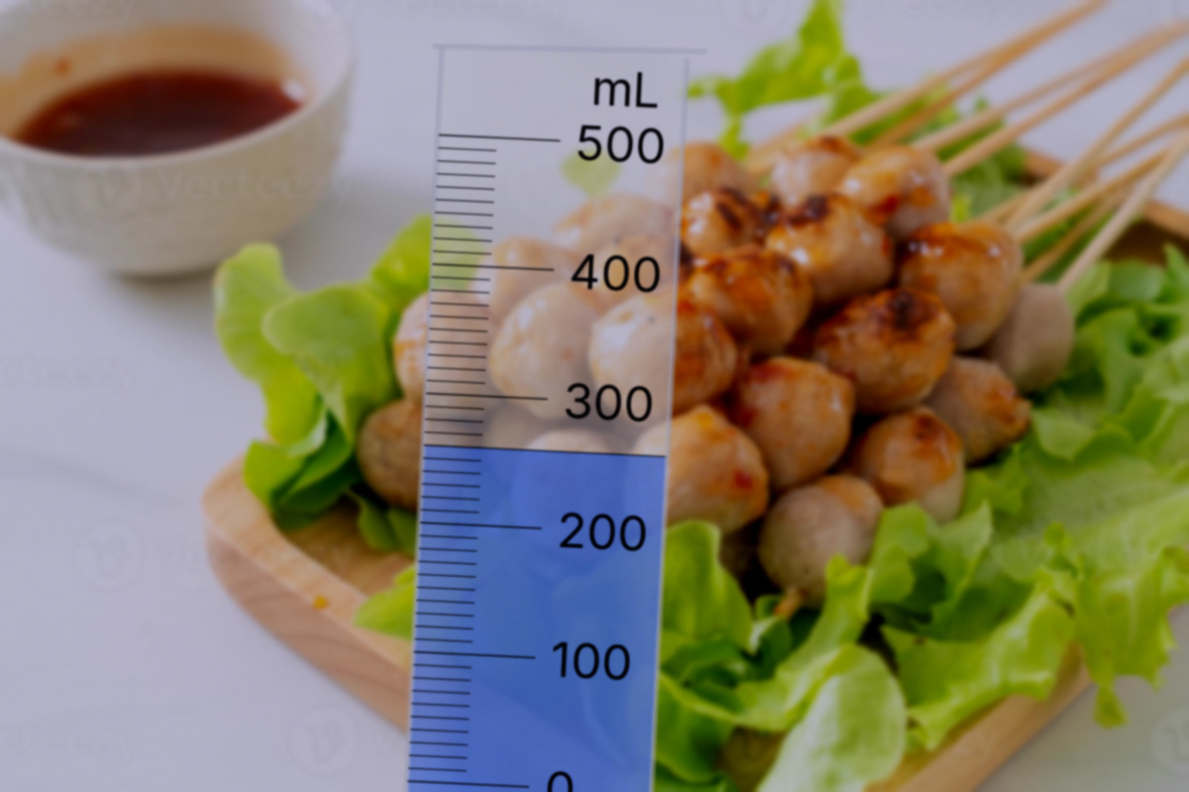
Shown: 260 mL
